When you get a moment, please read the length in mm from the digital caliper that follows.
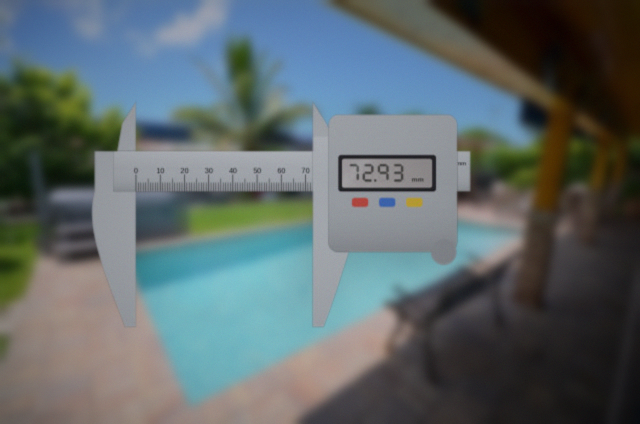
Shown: 72.93 mm
